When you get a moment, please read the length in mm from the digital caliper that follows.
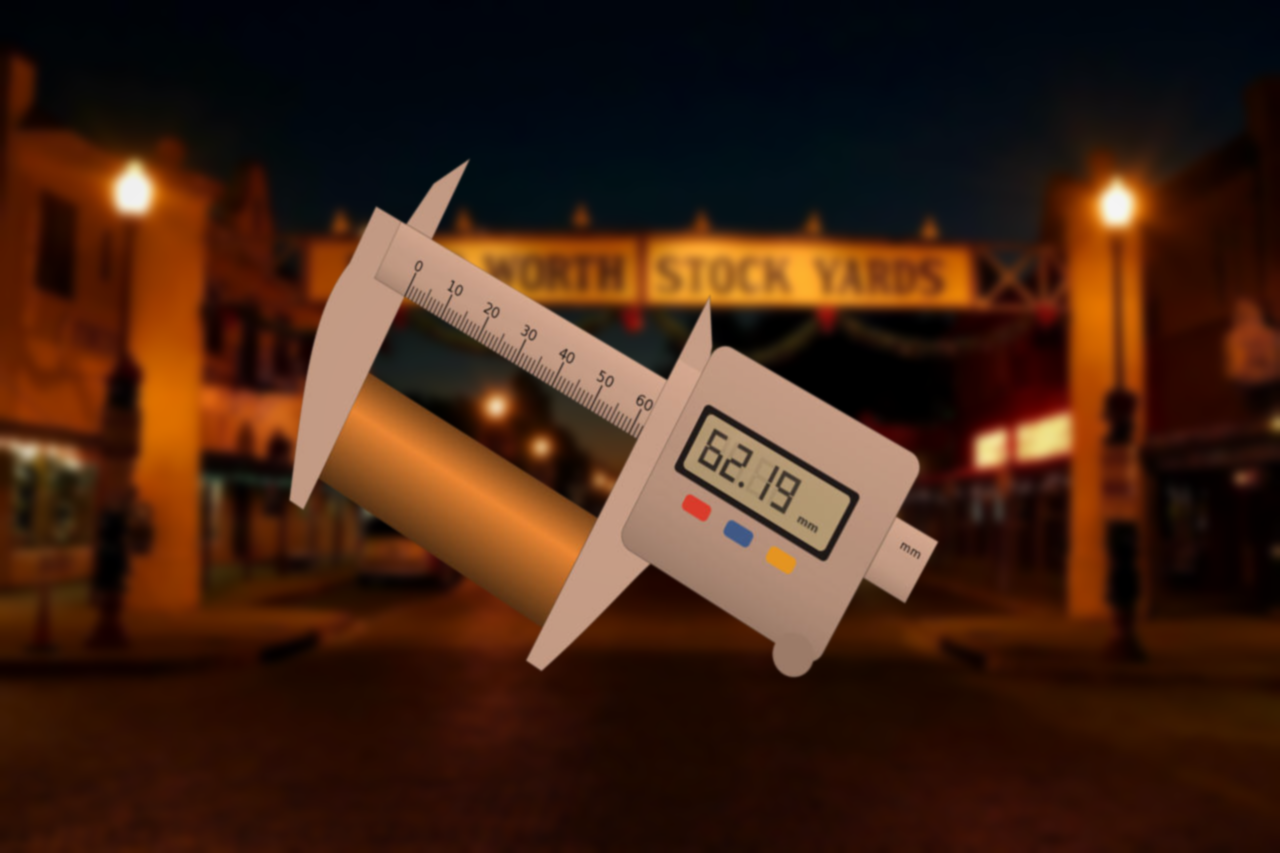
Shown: 62.19 mm
